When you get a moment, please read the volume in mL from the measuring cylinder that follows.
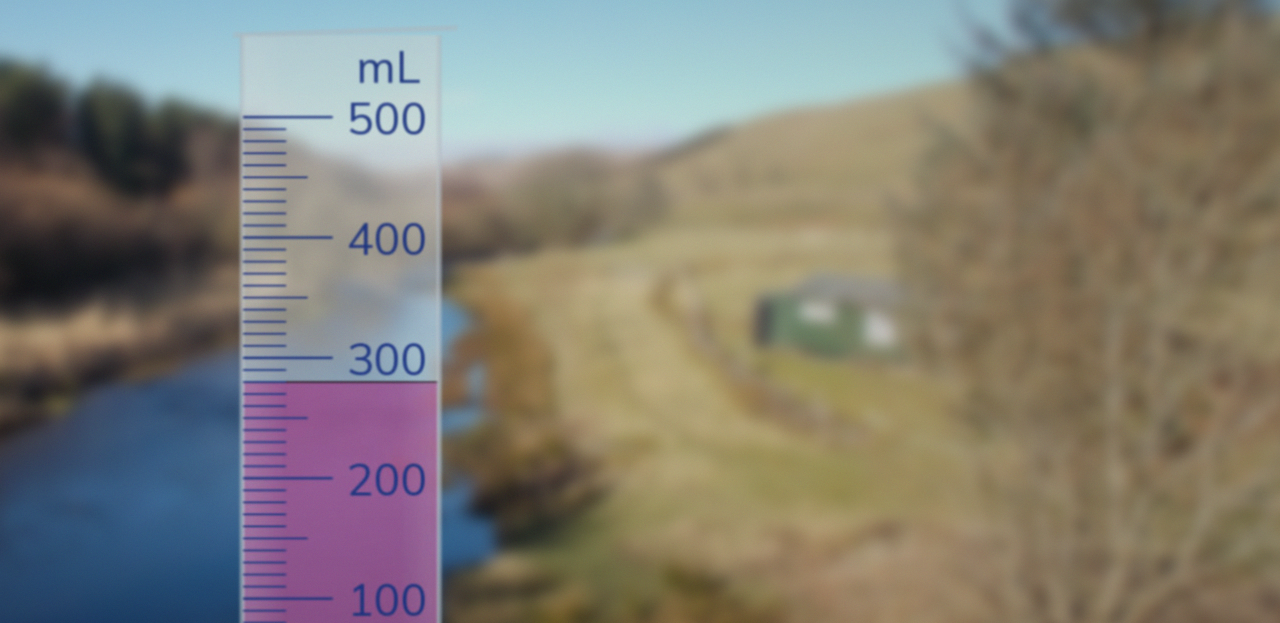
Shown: 280 mL
